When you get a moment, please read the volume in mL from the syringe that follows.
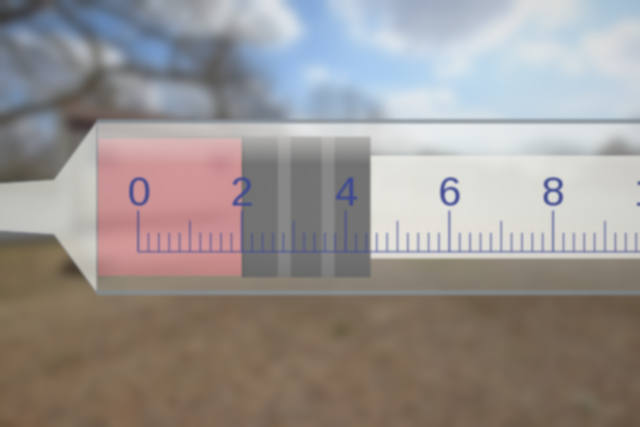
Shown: 2 mL
